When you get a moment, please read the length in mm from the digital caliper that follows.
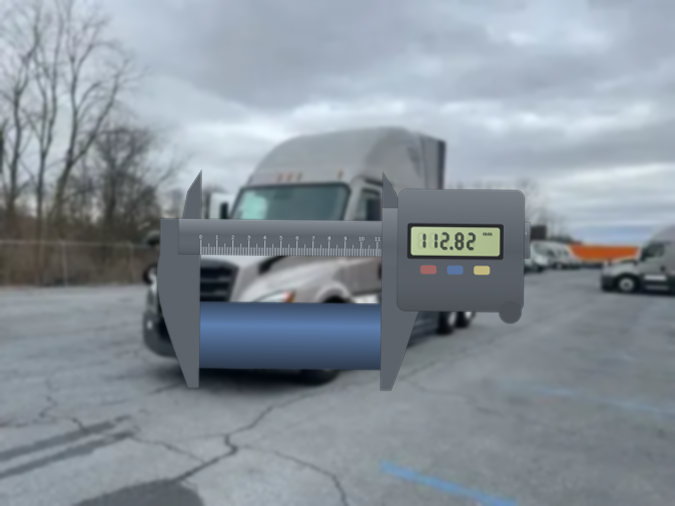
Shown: 112.82 mm
